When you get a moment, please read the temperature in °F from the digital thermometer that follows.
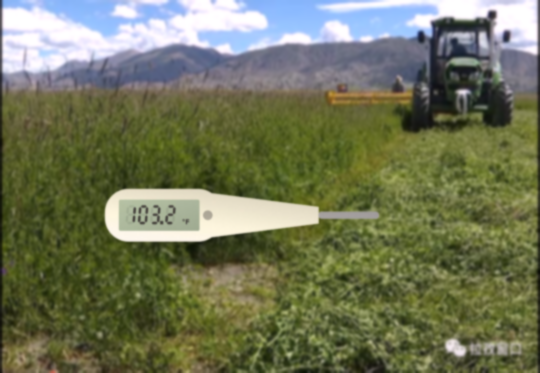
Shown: 103.2 °F
